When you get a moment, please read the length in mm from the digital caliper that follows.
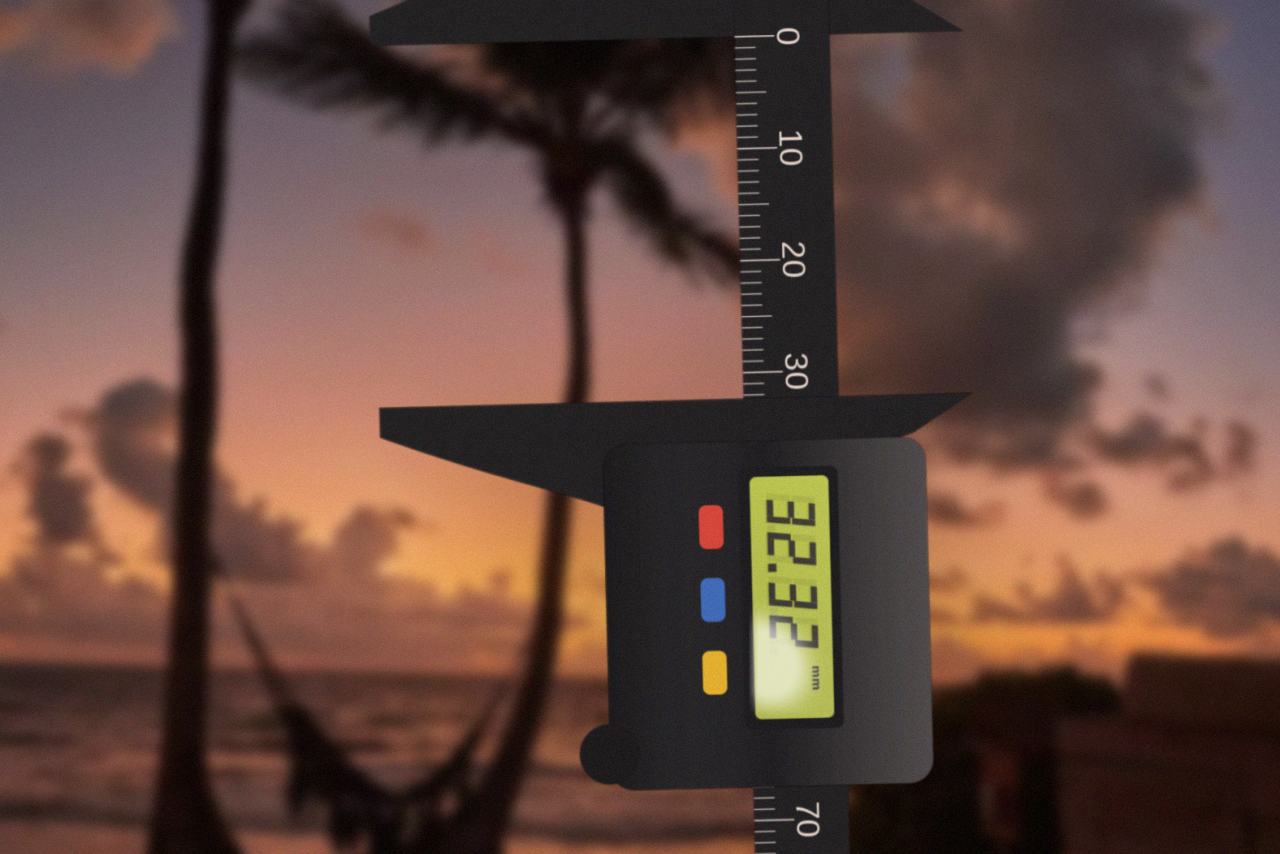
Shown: 32.32 mm
